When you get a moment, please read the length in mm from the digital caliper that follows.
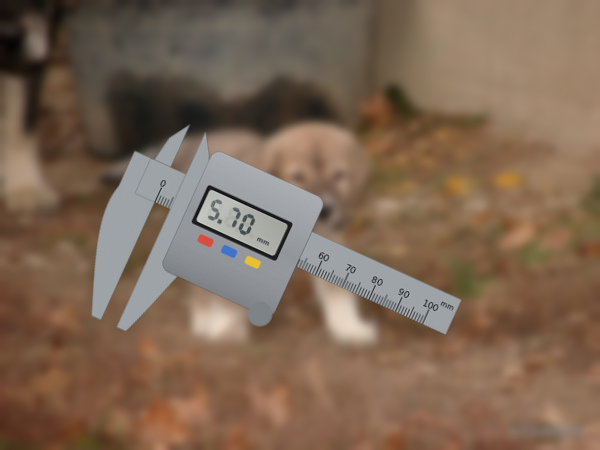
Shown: 5.70 mm
